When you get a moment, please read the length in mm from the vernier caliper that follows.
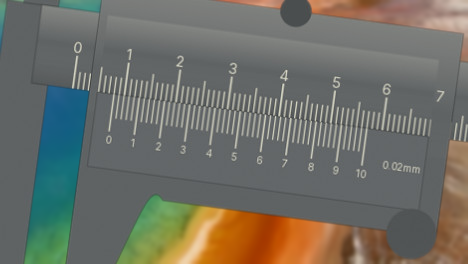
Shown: 8.0 mm
